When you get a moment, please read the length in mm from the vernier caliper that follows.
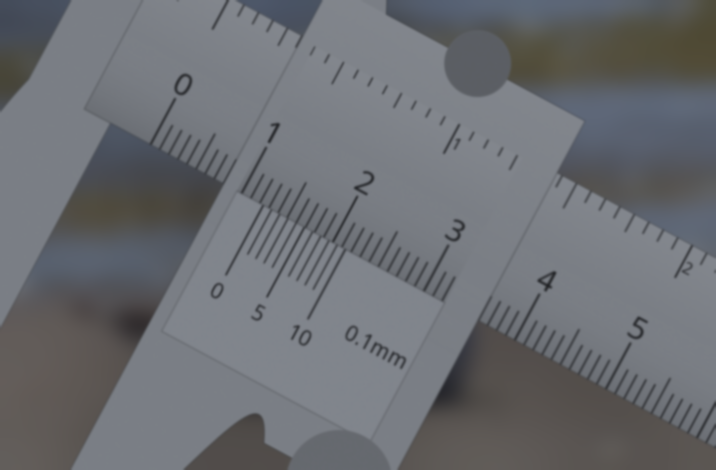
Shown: 12.4 mm
